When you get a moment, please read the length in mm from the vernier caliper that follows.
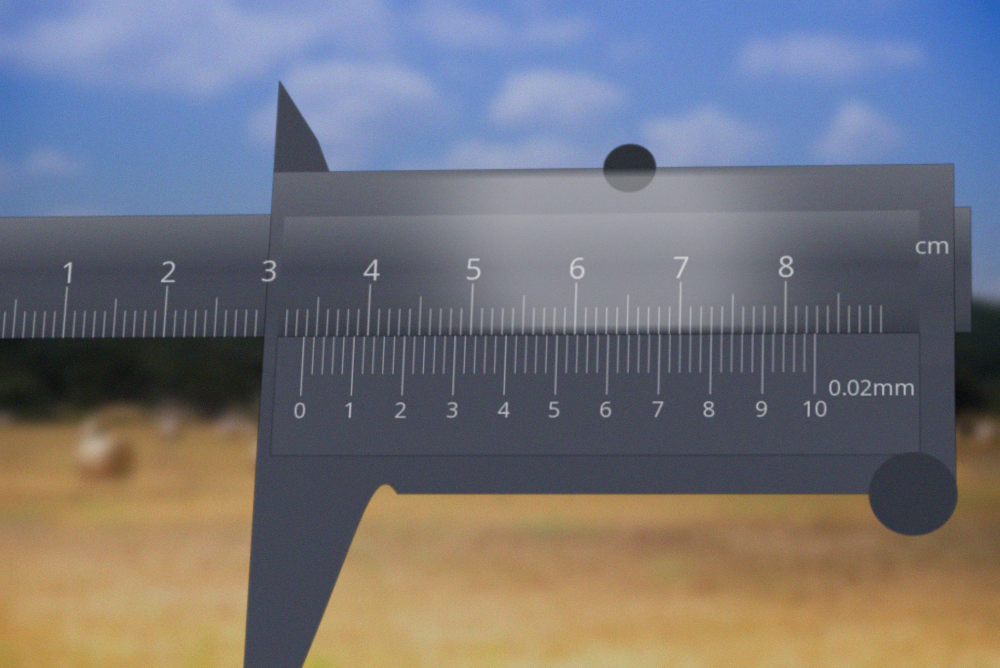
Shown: 33.8 mm
